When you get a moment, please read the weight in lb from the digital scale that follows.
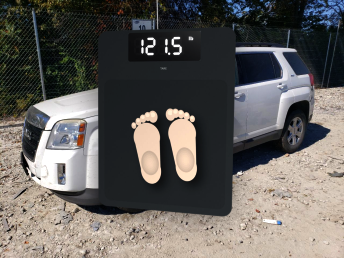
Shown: 121.5 lb
